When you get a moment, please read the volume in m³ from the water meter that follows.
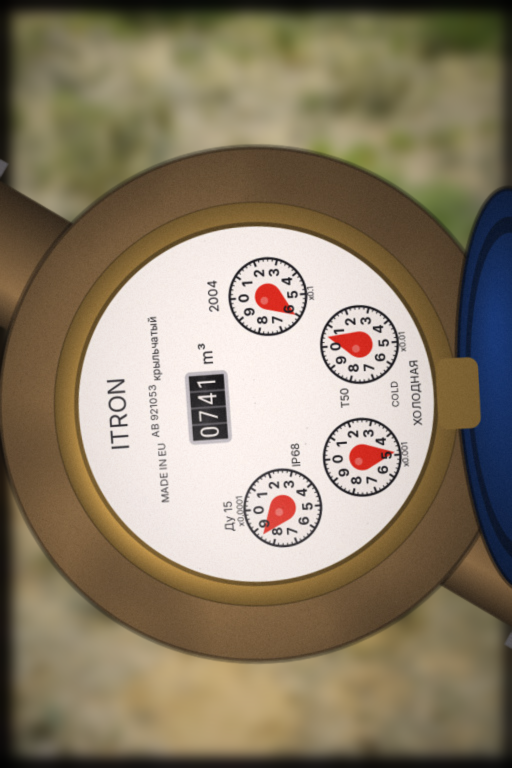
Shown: 741.6048 m³
